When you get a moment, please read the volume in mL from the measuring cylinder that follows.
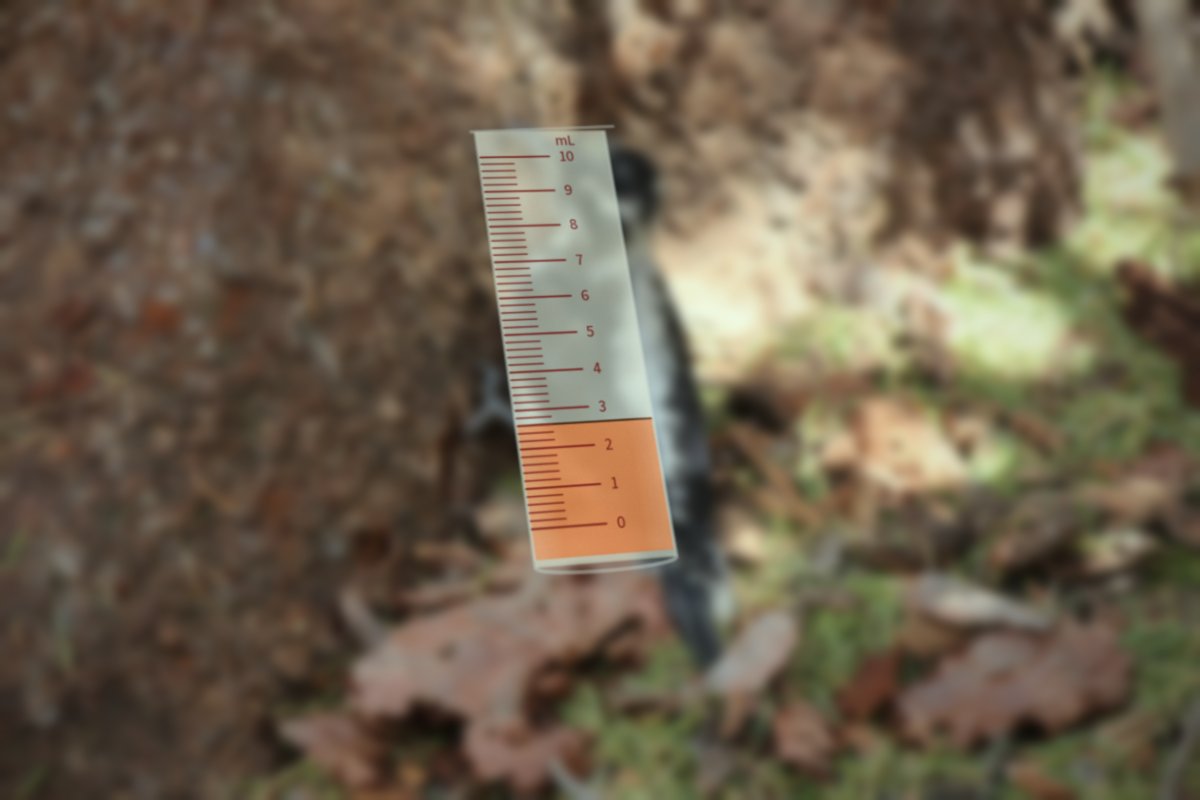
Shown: 2.6 mL
